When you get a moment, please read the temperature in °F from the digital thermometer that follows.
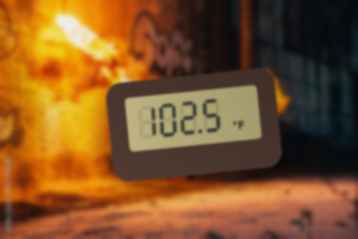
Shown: 102.5 °F
